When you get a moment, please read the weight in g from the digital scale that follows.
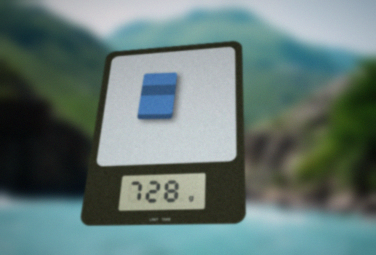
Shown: 728 g
